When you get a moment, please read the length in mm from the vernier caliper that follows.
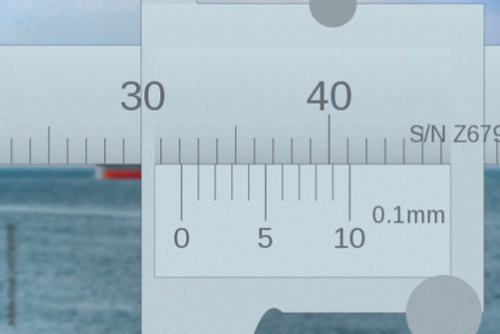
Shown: 32.1 mm
